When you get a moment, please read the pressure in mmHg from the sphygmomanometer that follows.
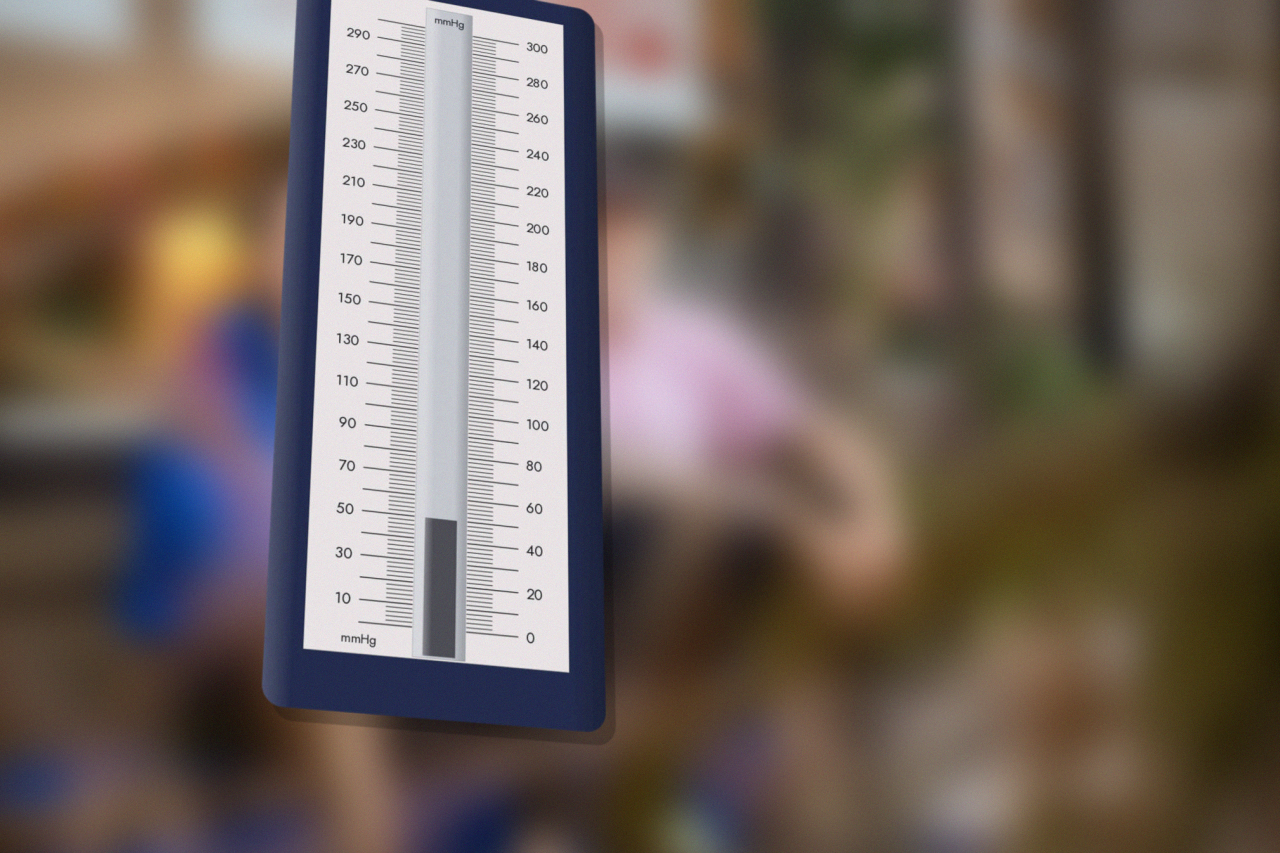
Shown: 50 mmHg
